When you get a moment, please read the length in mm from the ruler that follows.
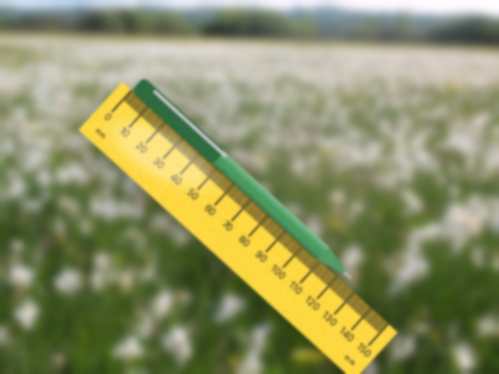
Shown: 125 mm
